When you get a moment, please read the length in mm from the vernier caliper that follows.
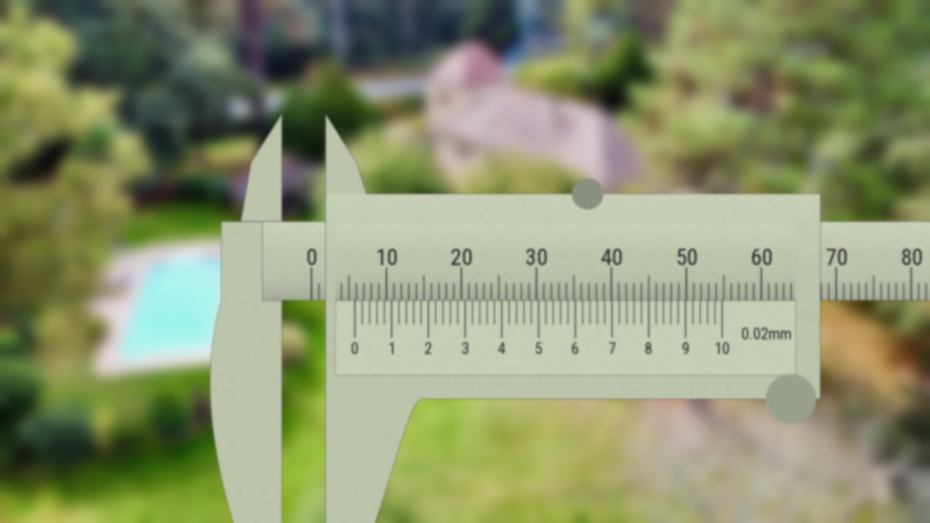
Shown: 5.8 mm
